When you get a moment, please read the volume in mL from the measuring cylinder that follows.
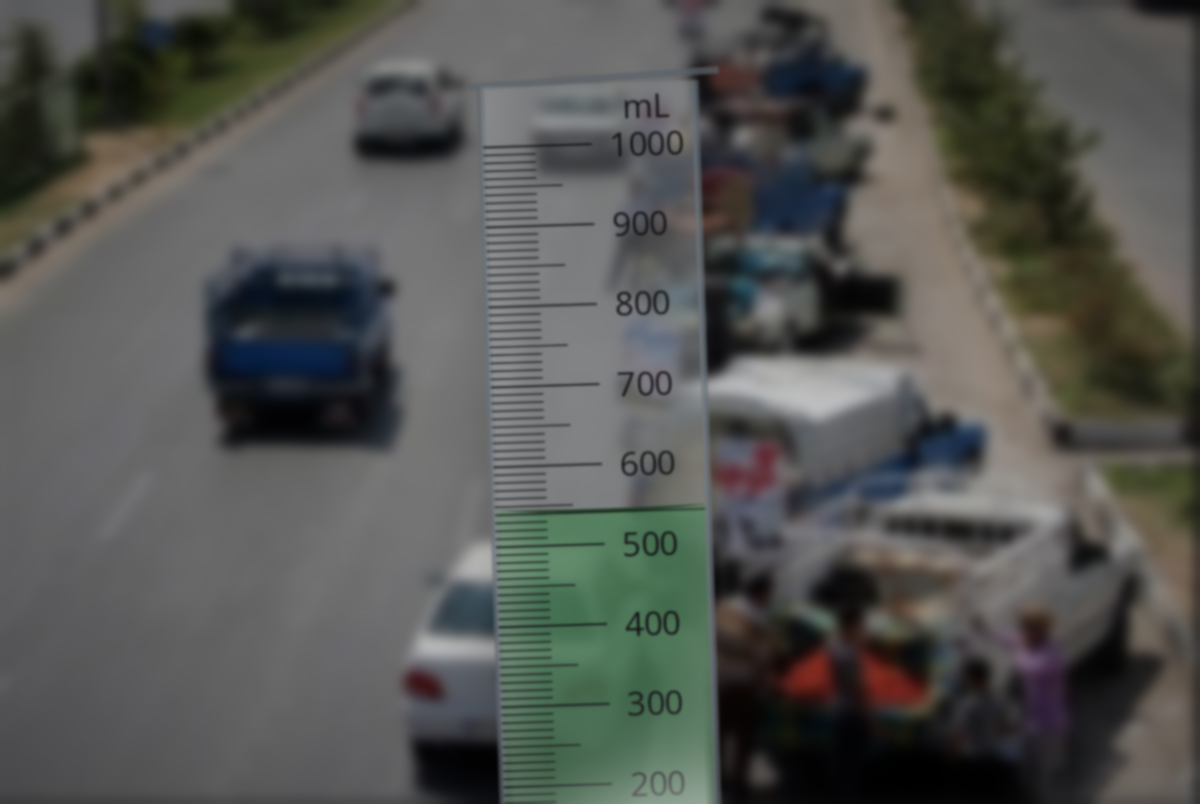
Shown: 540 mL
